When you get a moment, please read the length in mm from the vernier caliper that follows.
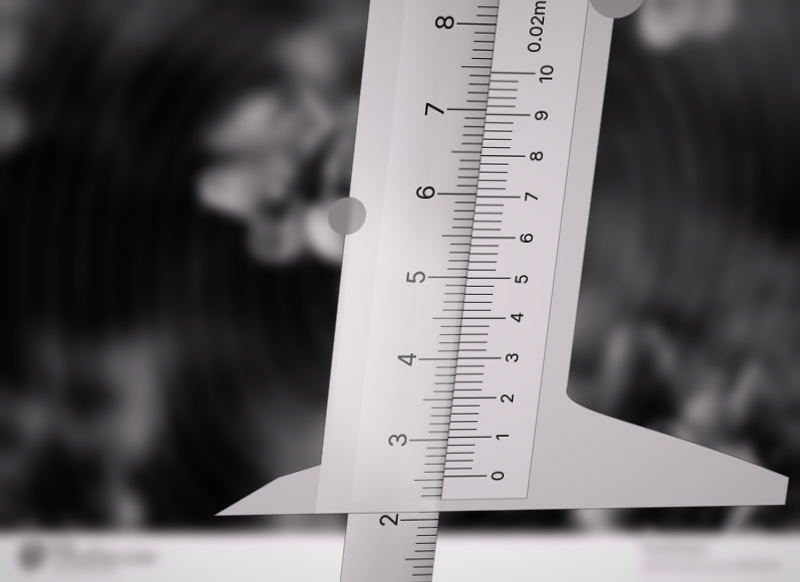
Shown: 25.4 mm
